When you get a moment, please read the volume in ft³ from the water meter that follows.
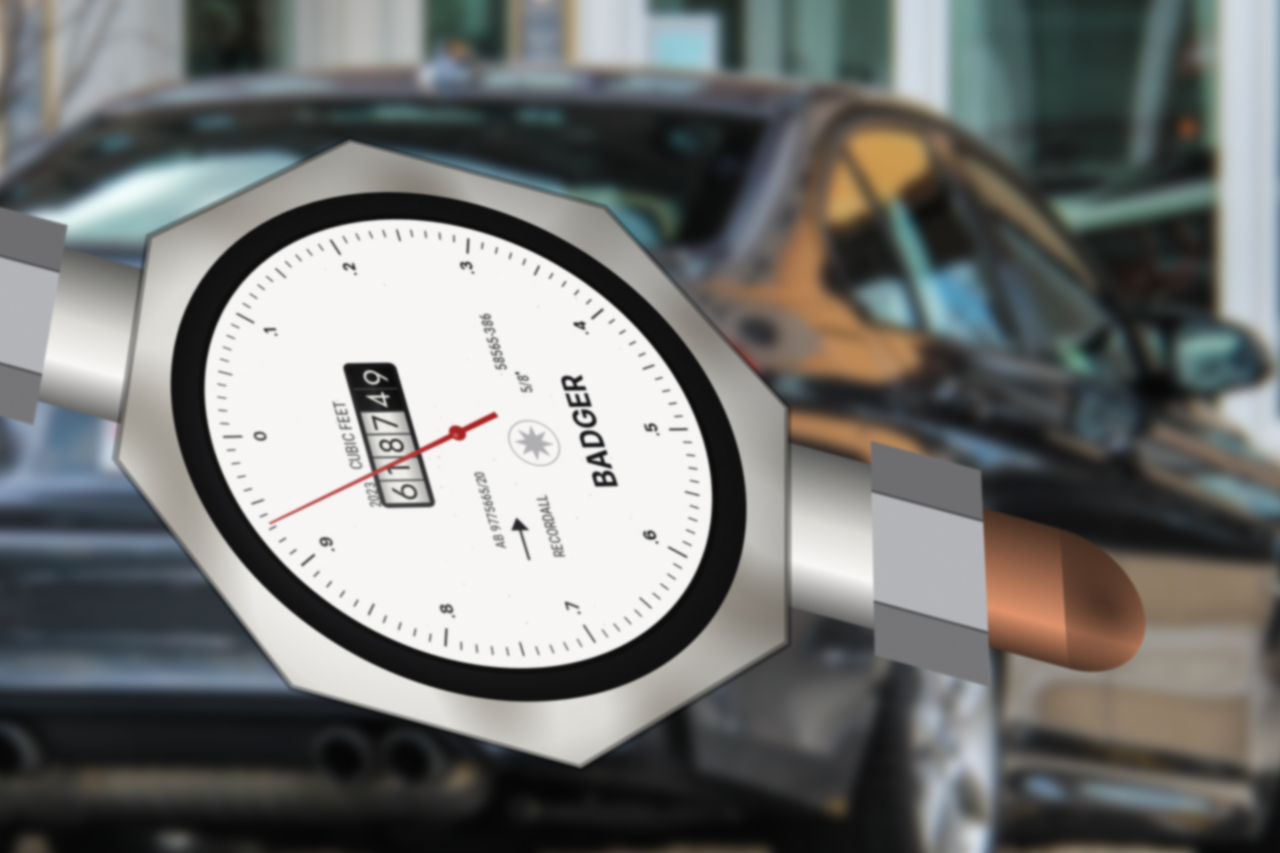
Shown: 618748.93 ft³
